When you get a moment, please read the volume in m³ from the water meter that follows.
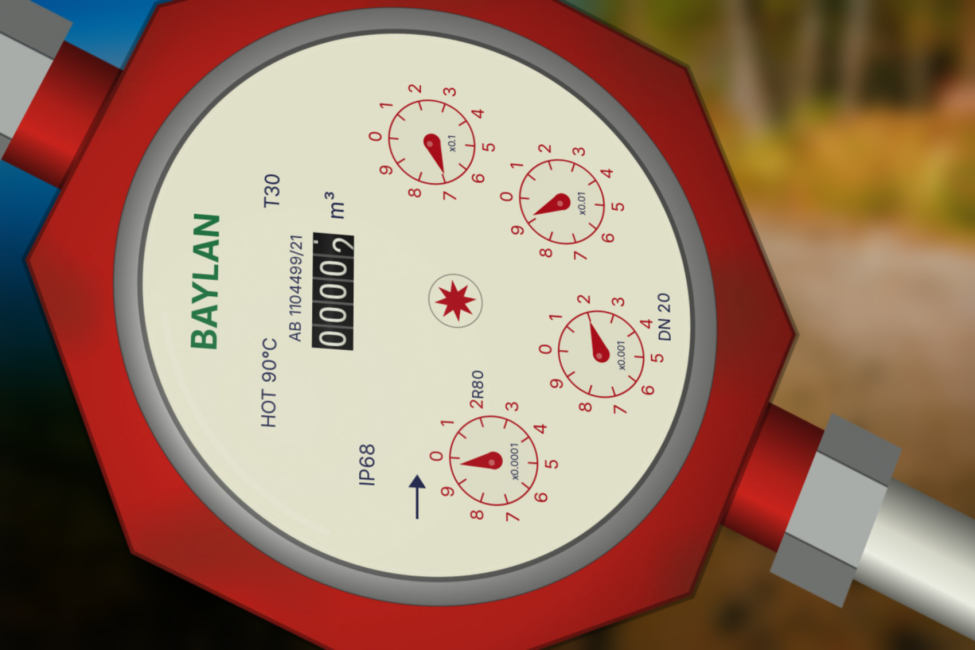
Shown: 1.6919 m³
